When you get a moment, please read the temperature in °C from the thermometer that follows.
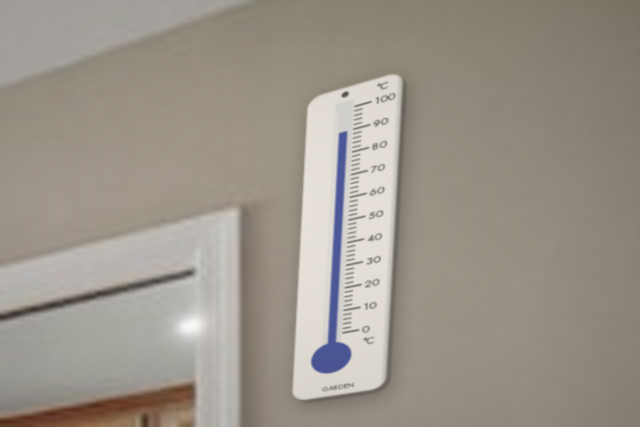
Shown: 90 °C
